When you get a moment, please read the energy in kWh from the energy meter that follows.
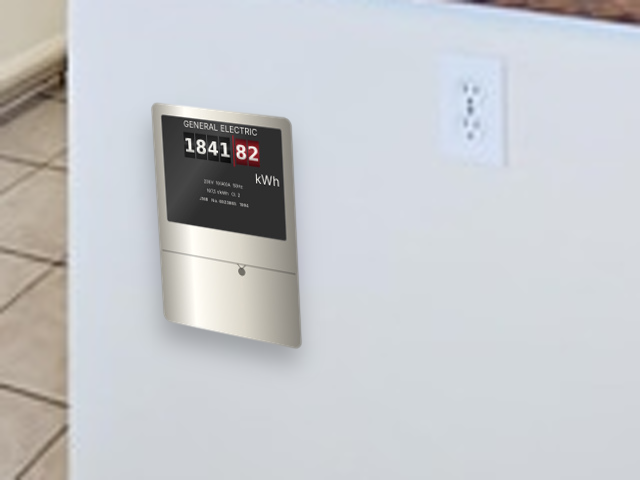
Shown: 1841.82 kWh
